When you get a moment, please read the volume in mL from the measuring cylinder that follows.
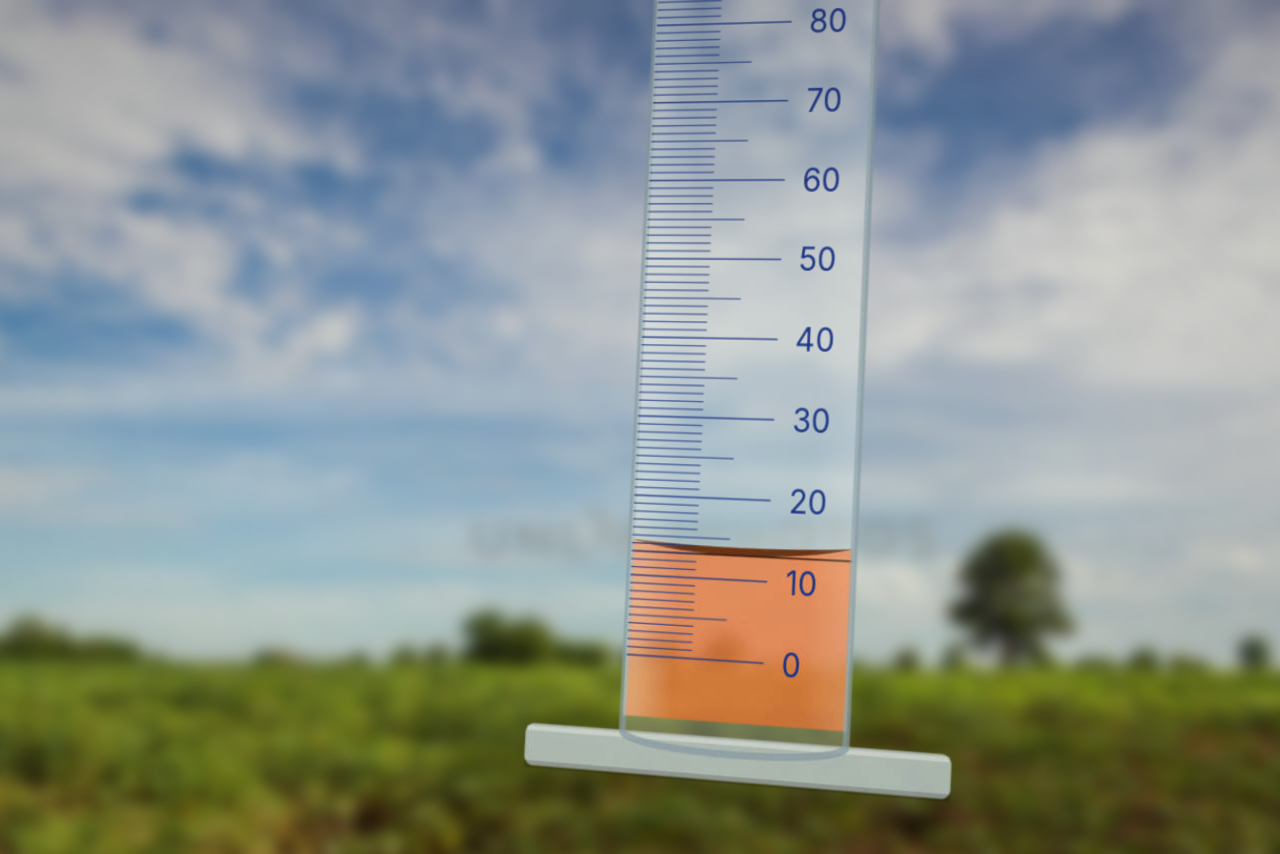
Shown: 13 mL
